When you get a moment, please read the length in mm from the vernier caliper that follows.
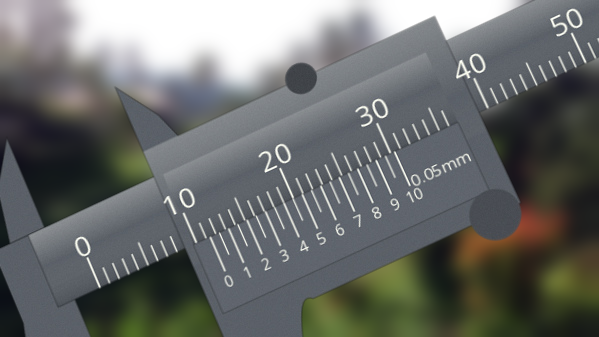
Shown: 11.4 mm
